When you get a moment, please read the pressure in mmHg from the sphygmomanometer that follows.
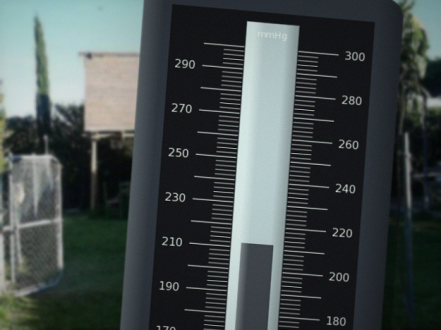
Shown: 212 mmHg
